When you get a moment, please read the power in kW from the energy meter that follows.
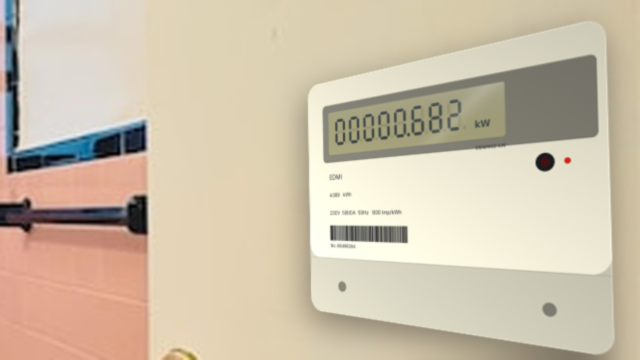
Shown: 0.682 kW
